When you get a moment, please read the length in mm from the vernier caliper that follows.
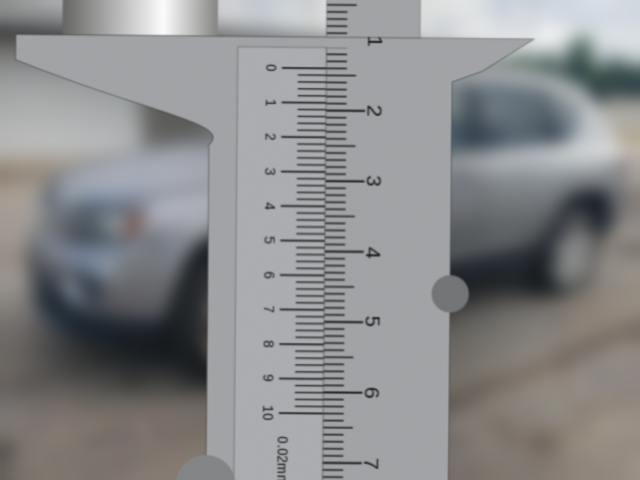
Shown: 14.0 mm
